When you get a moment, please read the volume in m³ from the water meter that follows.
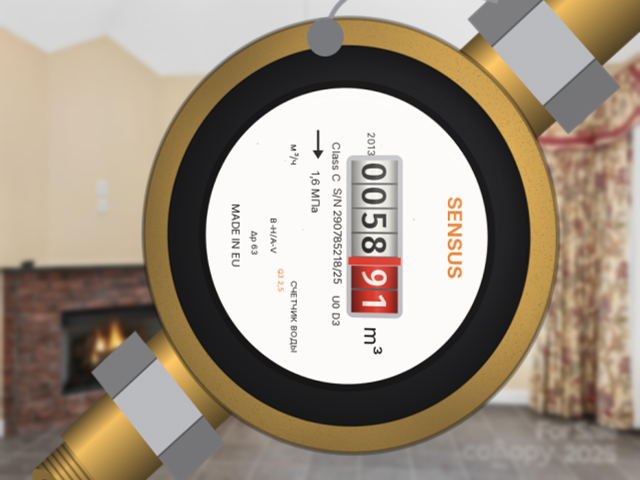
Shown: 58.91 m³
